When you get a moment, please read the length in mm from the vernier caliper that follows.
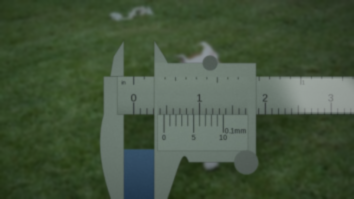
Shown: 4.6 mm
